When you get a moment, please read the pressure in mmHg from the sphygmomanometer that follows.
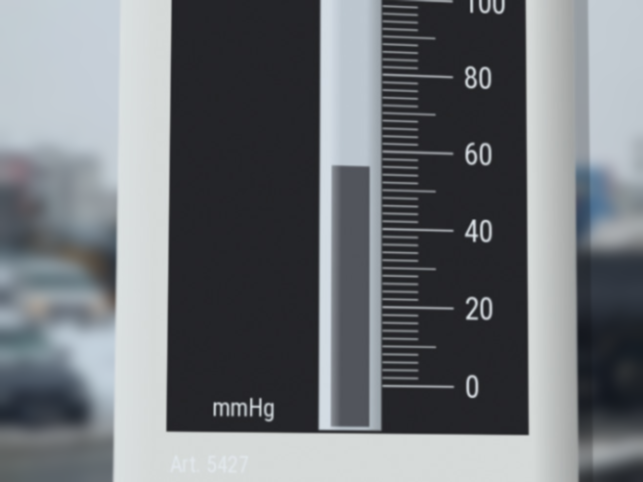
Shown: 56 mmHg
